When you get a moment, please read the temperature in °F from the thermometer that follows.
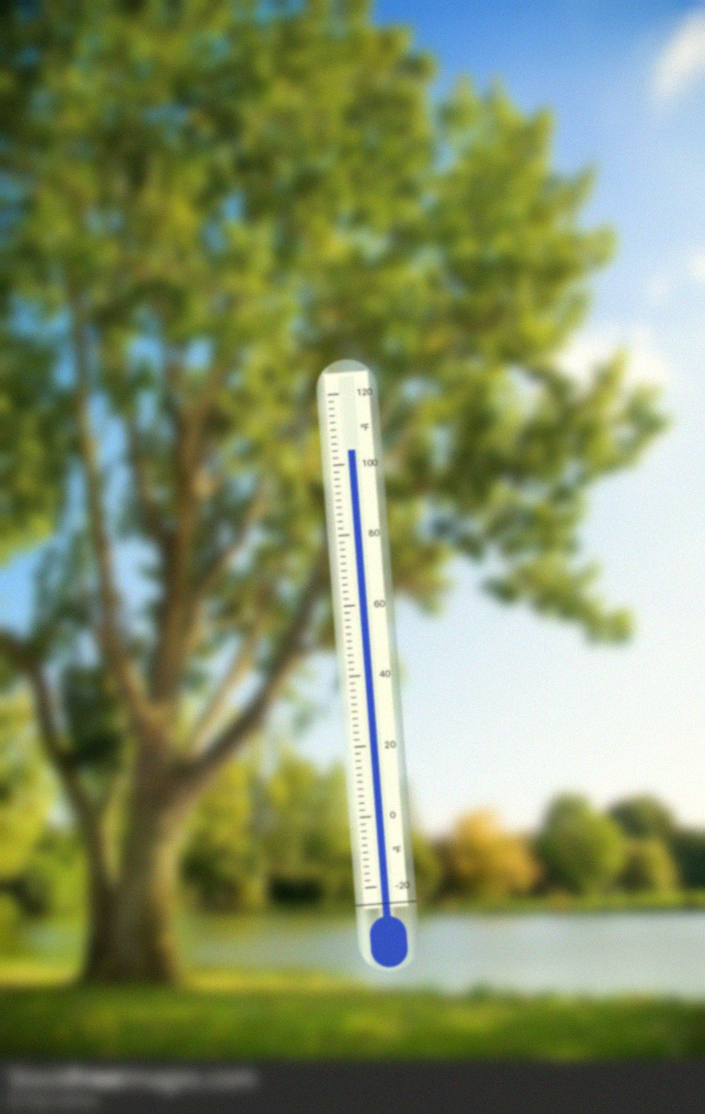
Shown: 104 °F
